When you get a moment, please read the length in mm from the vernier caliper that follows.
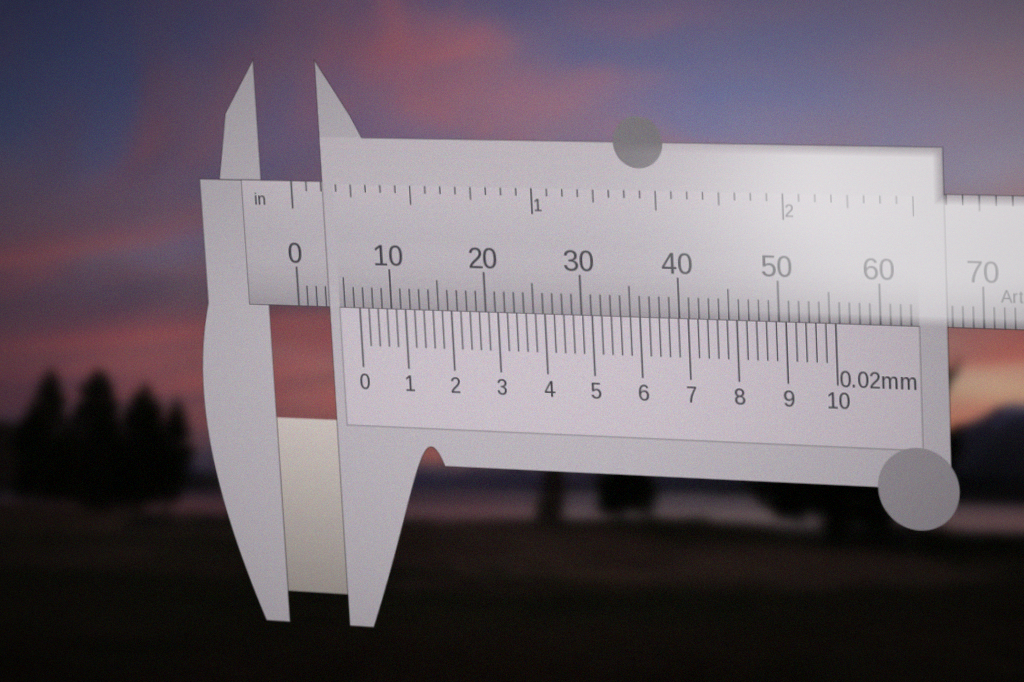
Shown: 6.6 mm
